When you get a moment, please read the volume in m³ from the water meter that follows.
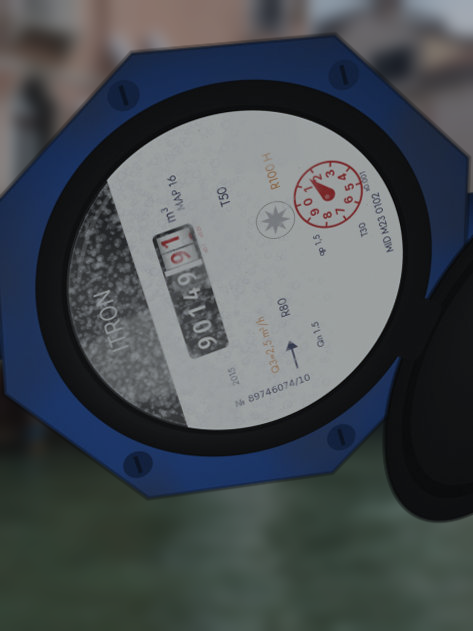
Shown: 90149.911 m³
